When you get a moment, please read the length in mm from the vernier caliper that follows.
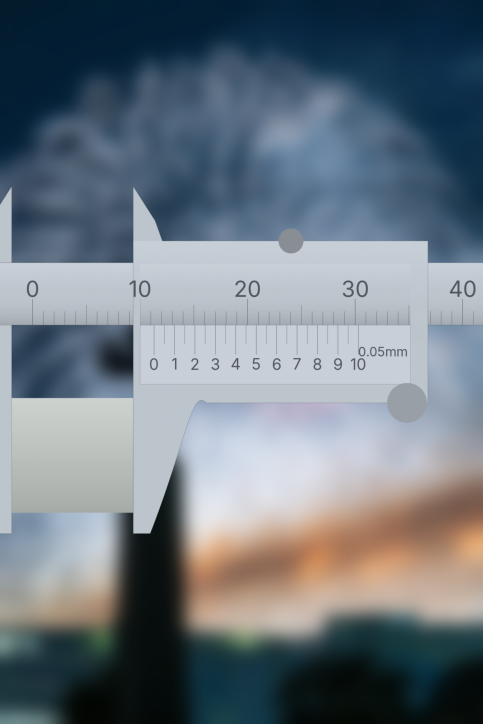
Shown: 11.3 mm
